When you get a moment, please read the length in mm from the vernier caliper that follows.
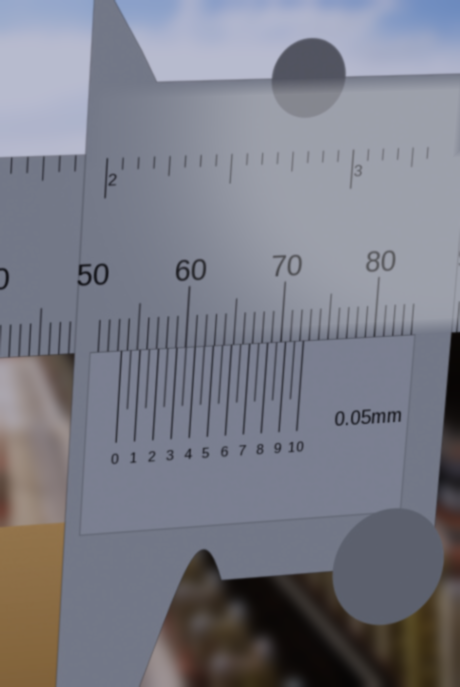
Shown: 53.4 mm
